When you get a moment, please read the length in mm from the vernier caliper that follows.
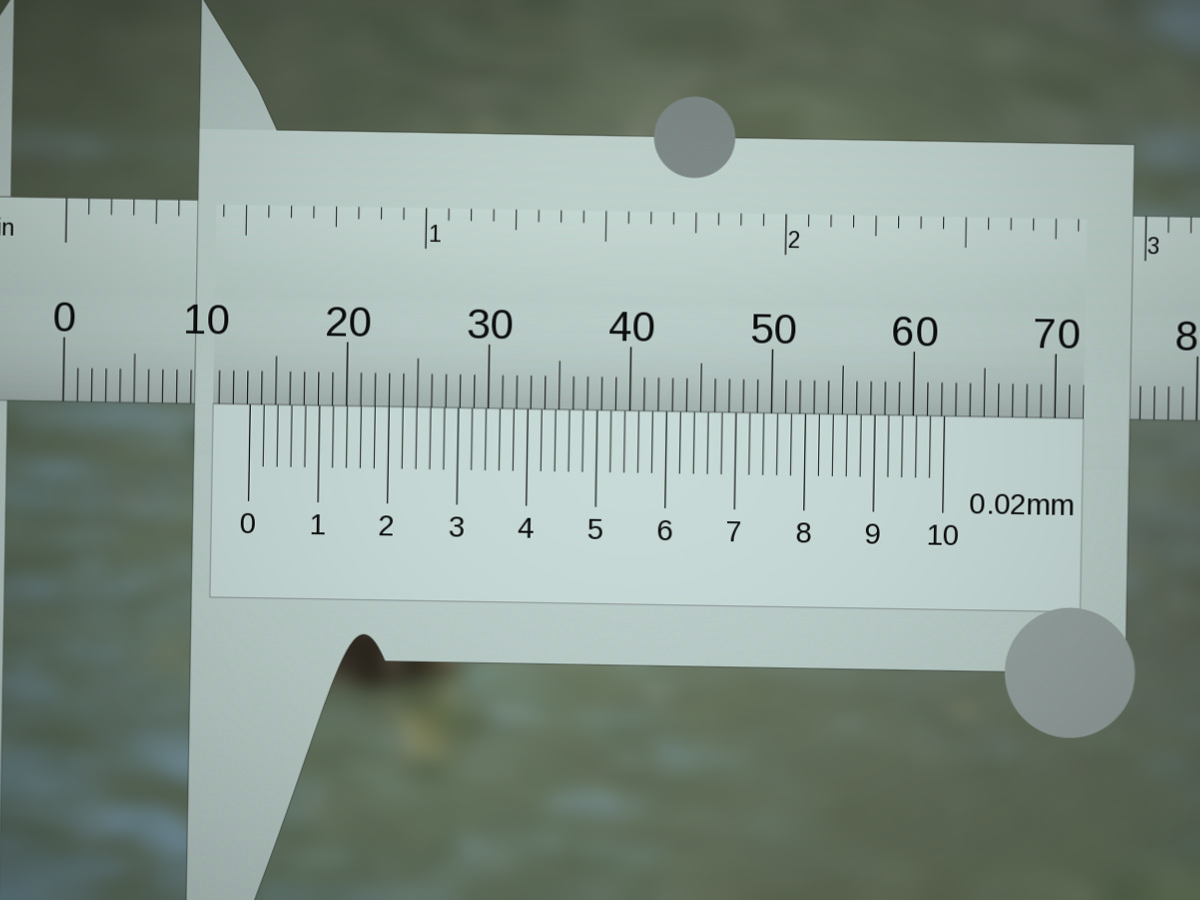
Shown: 13.2 mm
